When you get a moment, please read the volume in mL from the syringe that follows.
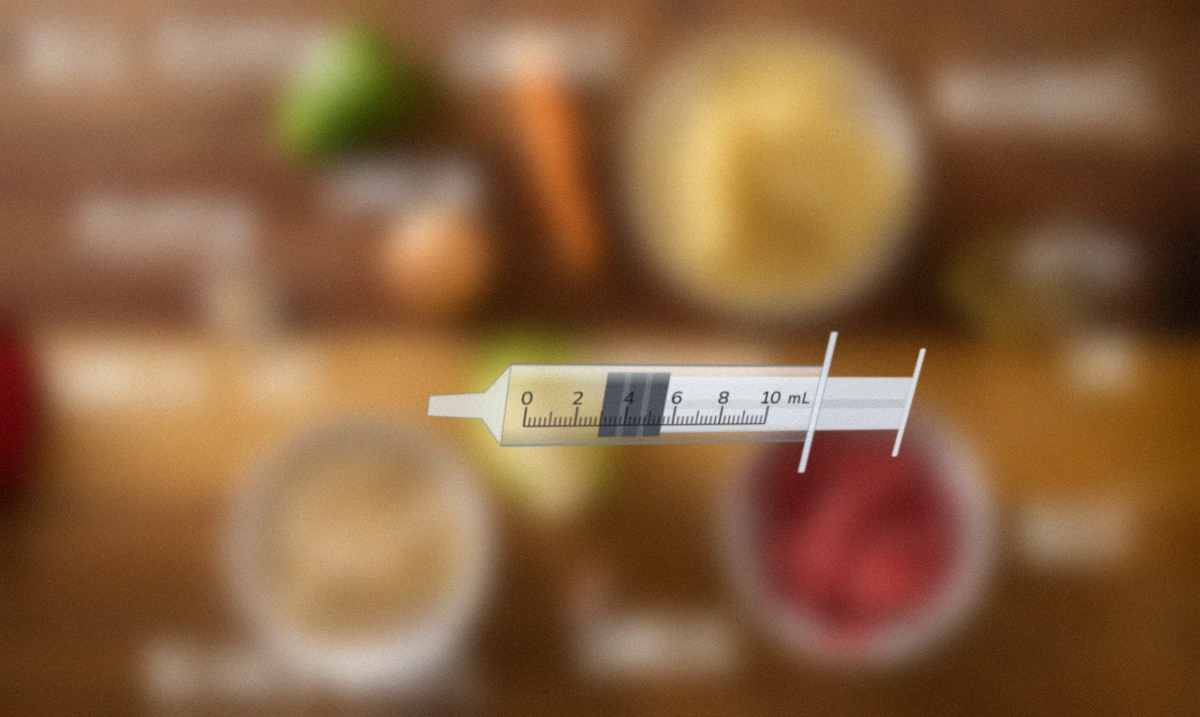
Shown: 3 mL
